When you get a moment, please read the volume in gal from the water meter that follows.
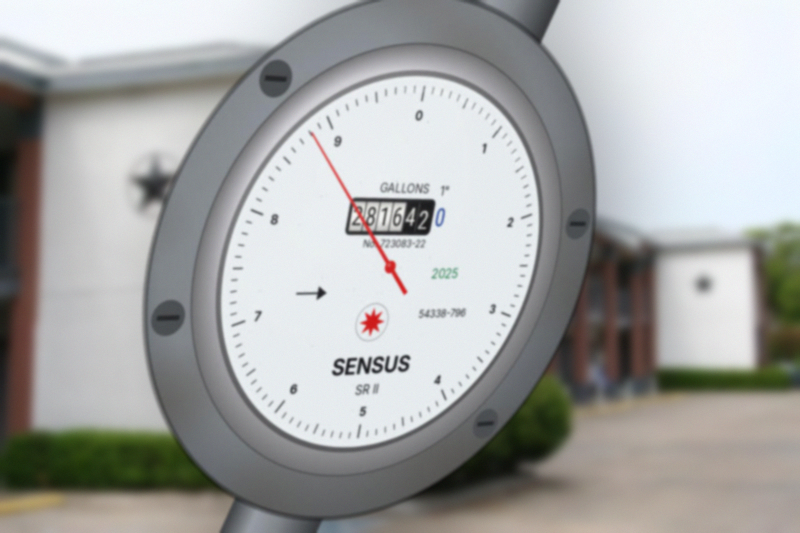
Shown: 2816418.8 gal
